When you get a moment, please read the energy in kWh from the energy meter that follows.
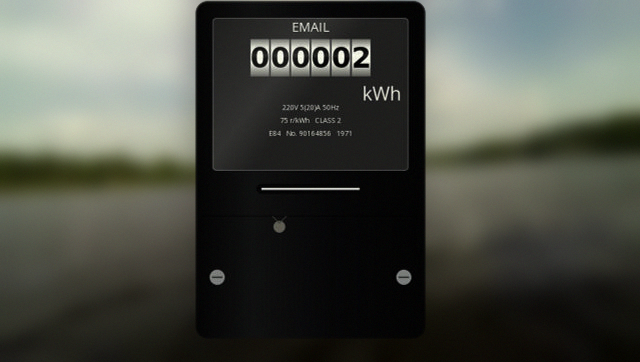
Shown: 2 kWh
